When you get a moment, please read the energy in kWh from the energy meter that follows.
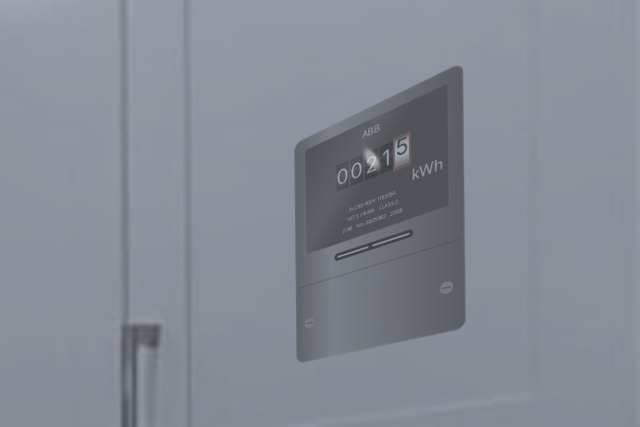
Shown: 21.5 kWh
